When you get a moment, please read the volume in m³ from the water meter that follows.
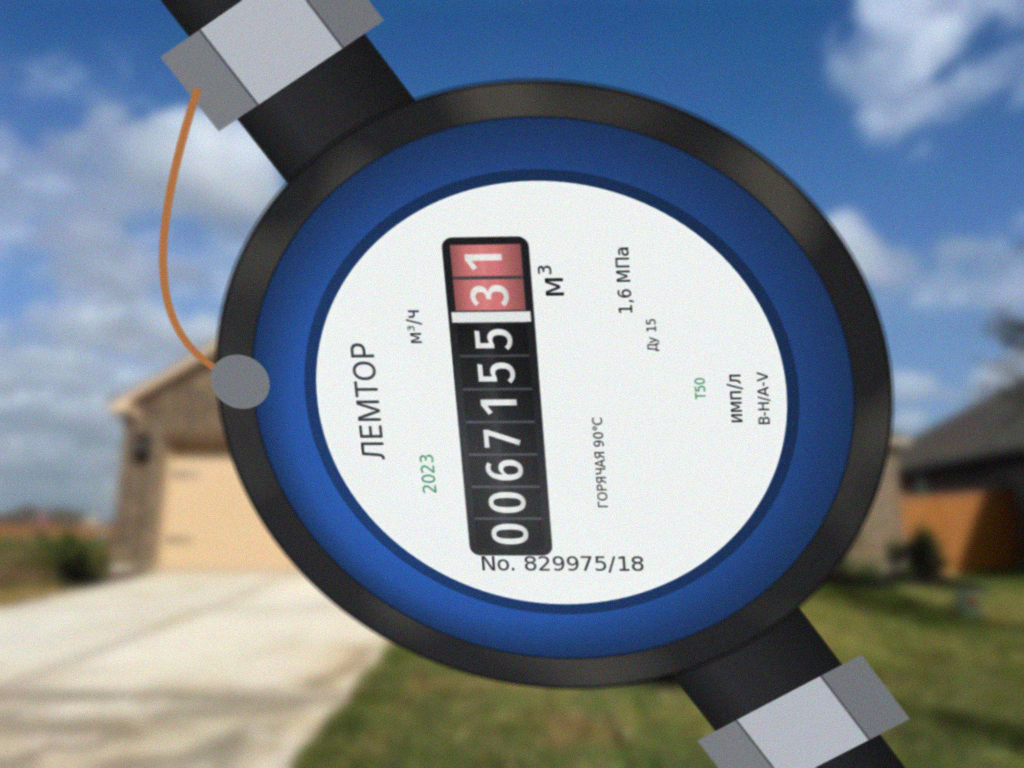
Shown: 67155.31 m³
